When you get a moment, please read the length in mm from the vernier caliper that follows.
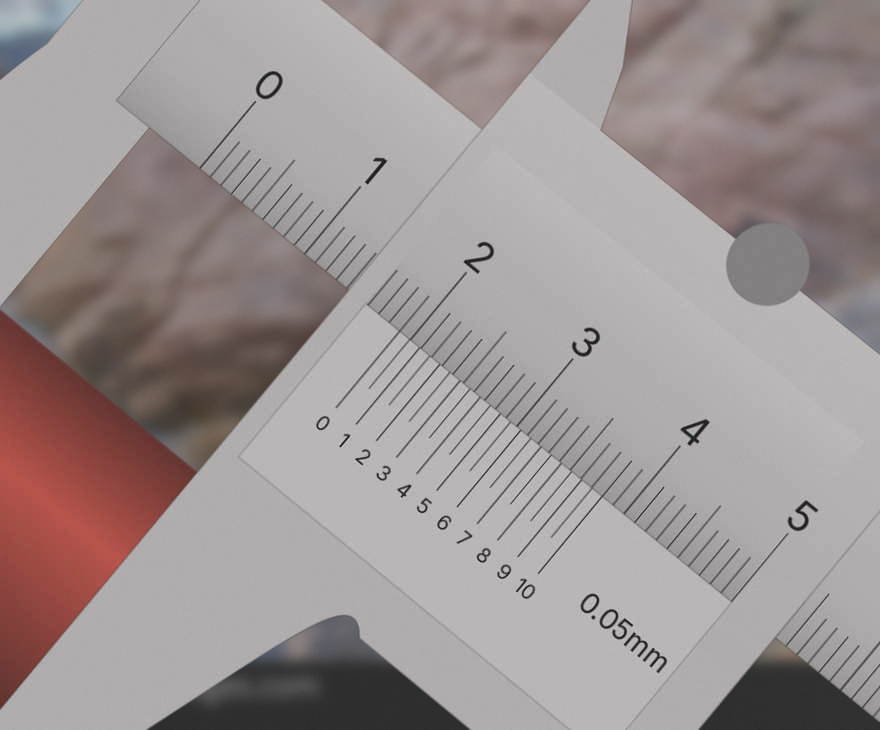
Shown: 19.0 mm
